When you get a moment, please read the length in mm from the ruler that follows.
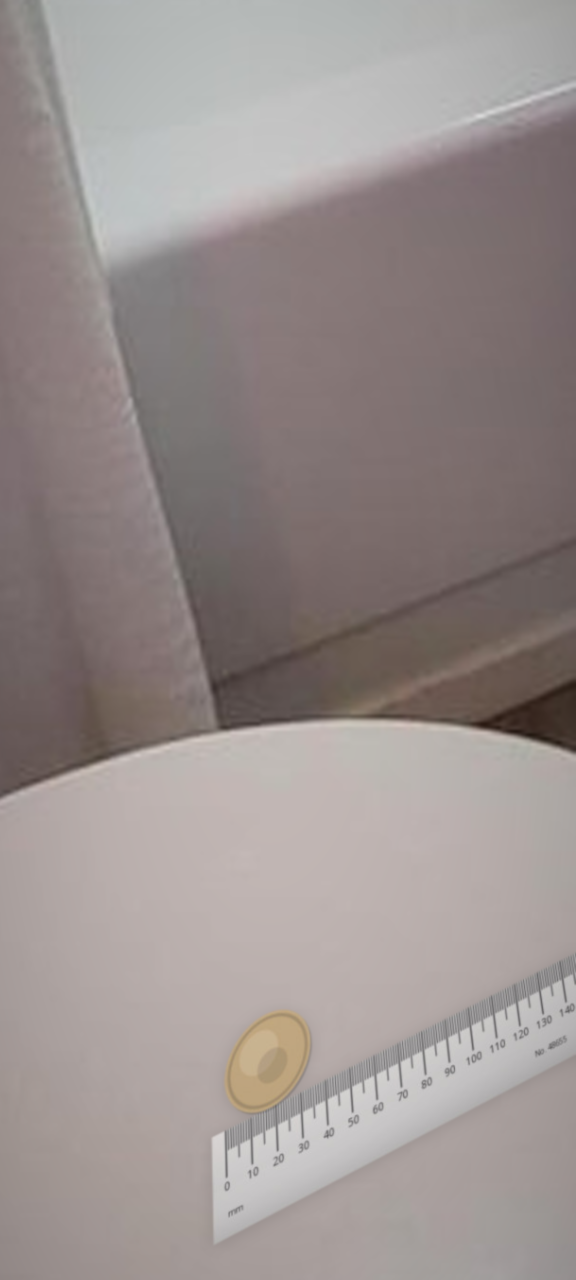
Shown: 35 mm
